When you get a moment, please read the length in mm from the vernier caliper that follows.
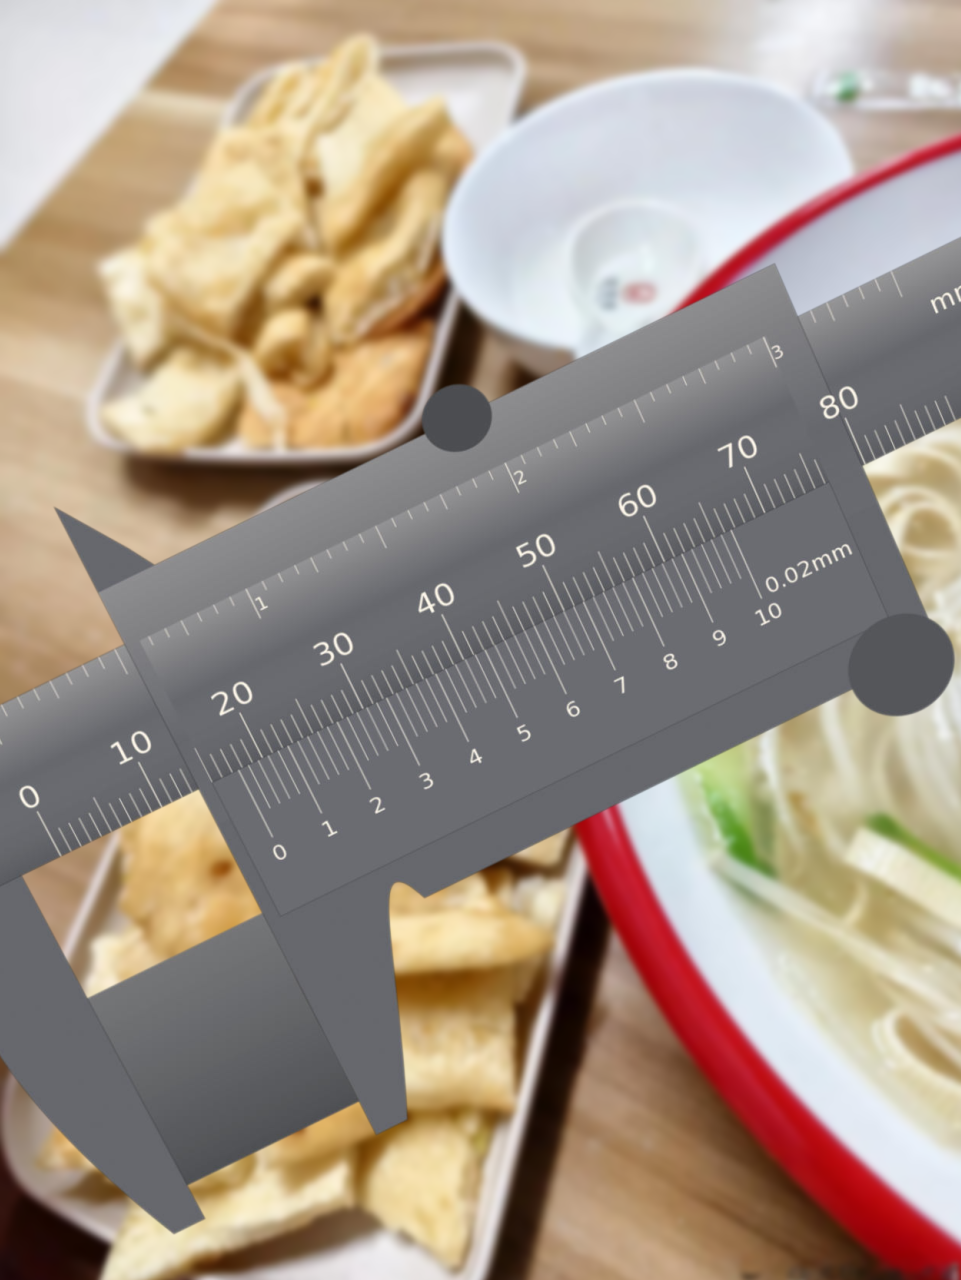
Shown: 17.6 mm
